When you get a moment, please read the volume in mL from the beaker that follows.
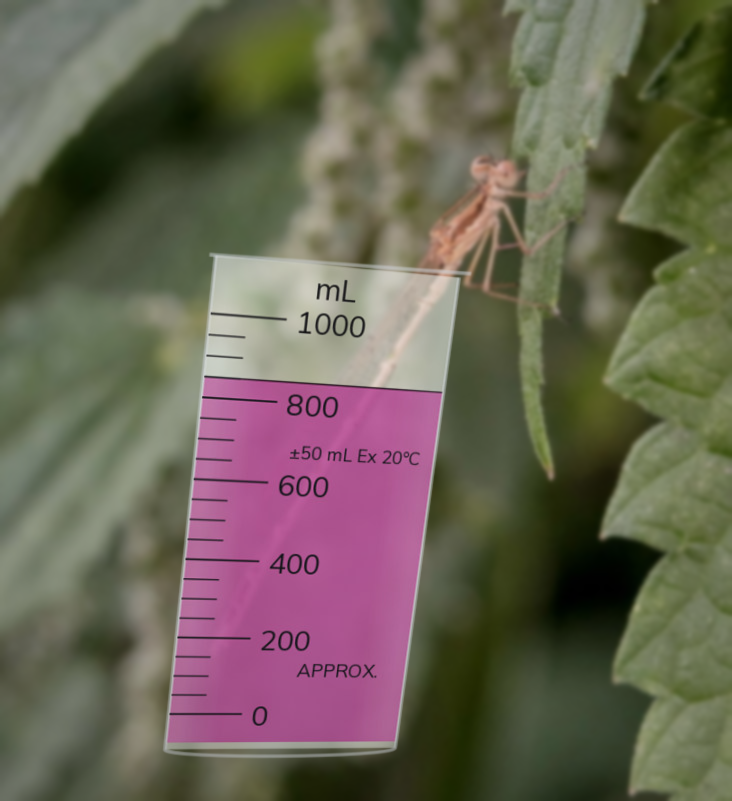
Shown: 850 mL
